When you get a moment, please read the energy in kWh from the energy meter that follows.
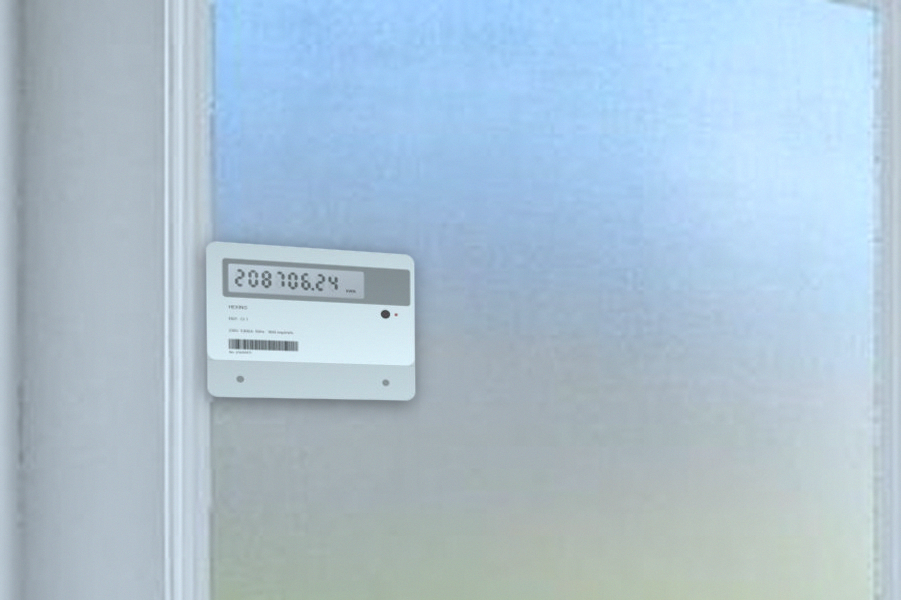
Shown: 208706.24 kWh
